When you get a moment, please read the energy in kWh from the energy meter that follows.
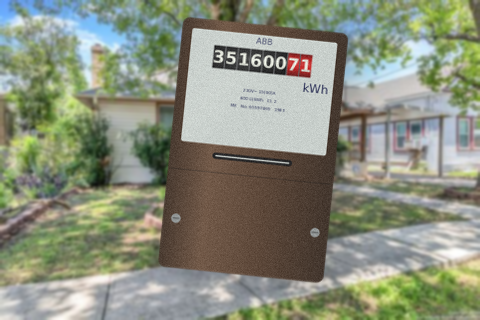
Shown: 351600.71 kWh
